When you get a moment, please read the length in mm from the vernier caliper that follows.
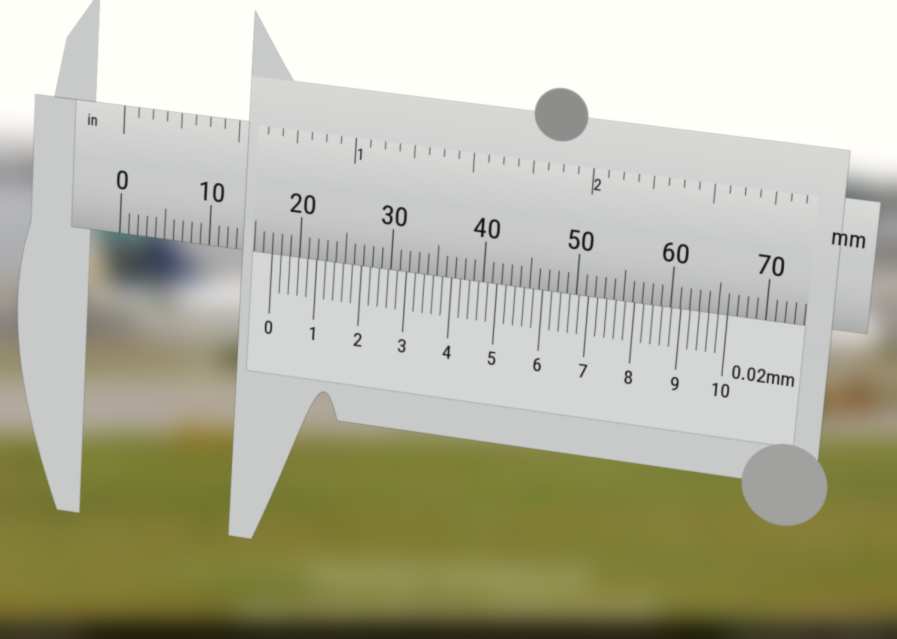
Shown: 17.0 mm
